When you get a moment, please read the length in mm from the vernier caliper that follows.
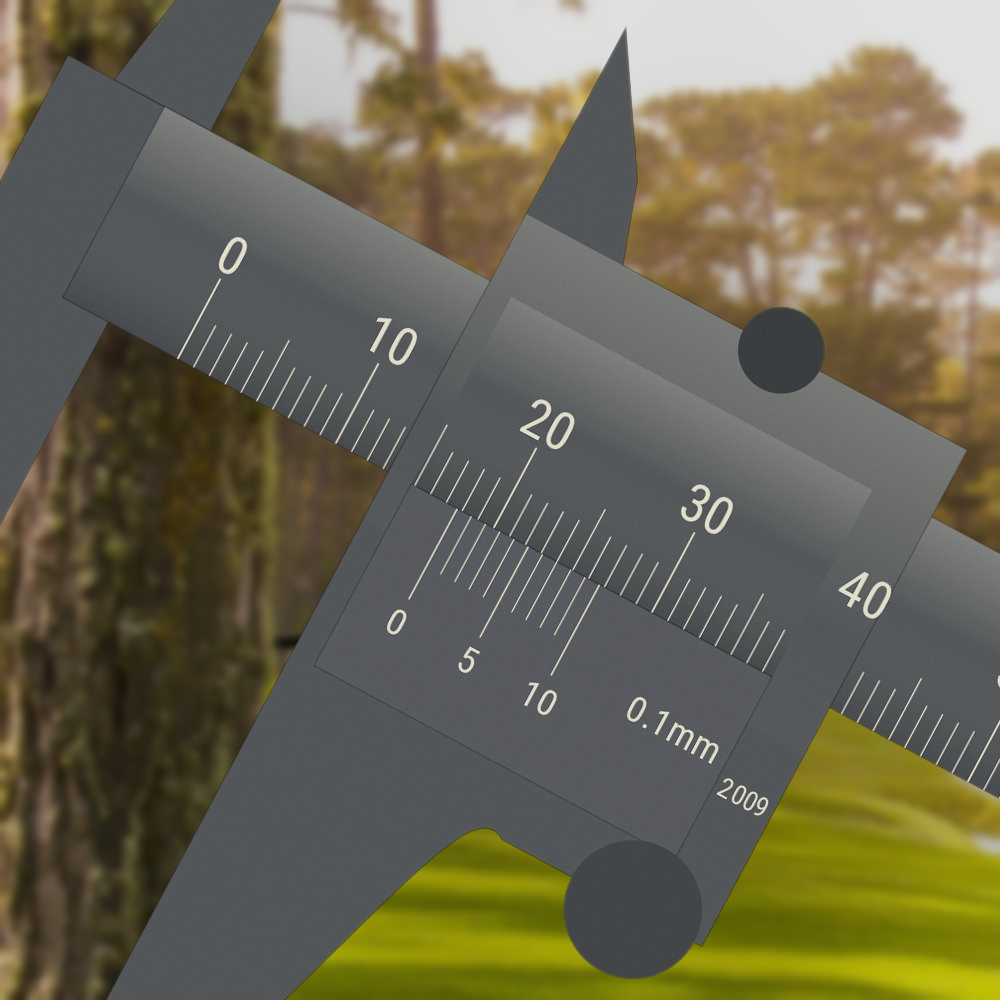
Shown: 17.7 mm
